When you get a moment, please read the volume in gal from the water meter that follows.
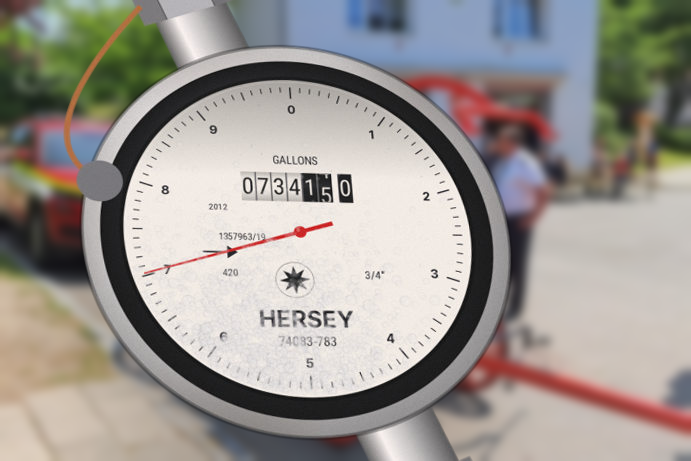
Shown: 734147.0 gal
